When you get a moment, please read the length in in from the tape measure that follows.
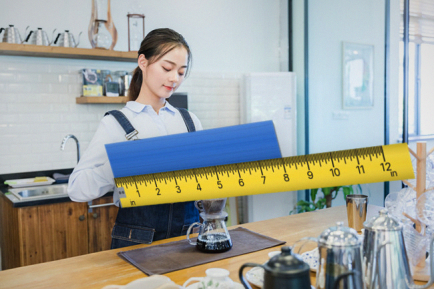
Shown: 8 in
